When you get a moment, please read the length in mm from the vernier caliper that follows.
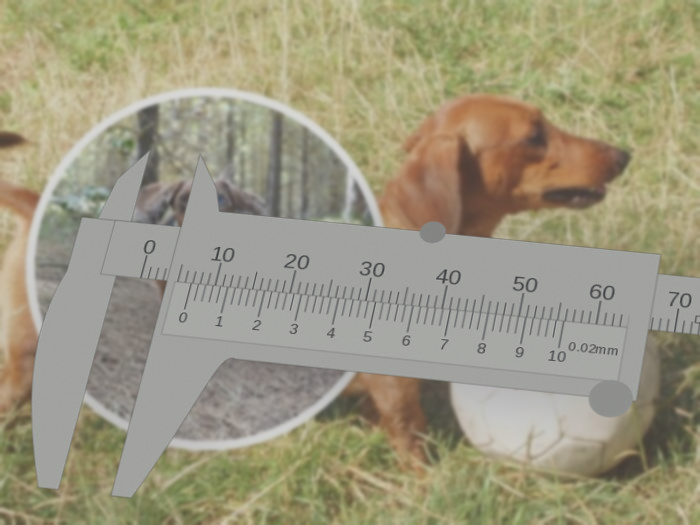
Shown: 6.8 mm
